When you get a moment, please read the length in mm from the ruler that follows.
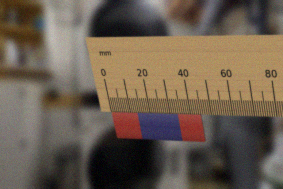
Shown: 45 mm
